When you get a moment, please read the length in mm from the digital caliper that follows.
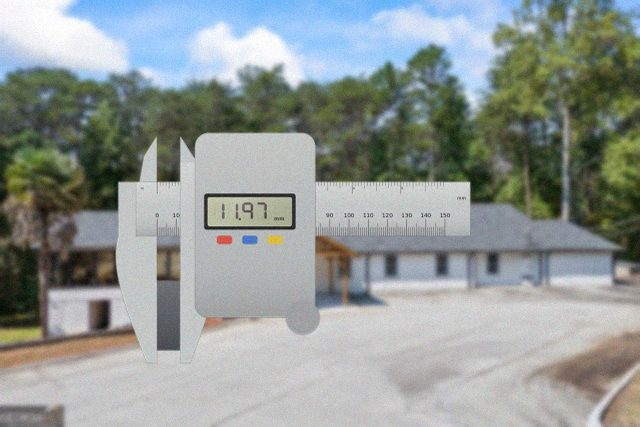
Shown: 11.97 mm
